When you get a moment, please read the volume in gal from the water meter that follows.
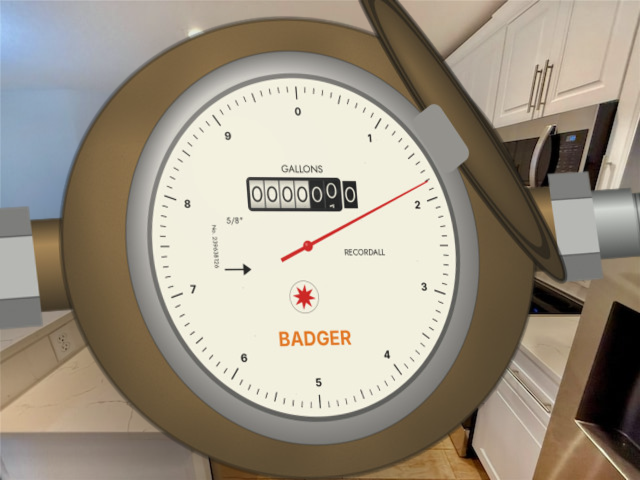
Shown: 1.8 gal
